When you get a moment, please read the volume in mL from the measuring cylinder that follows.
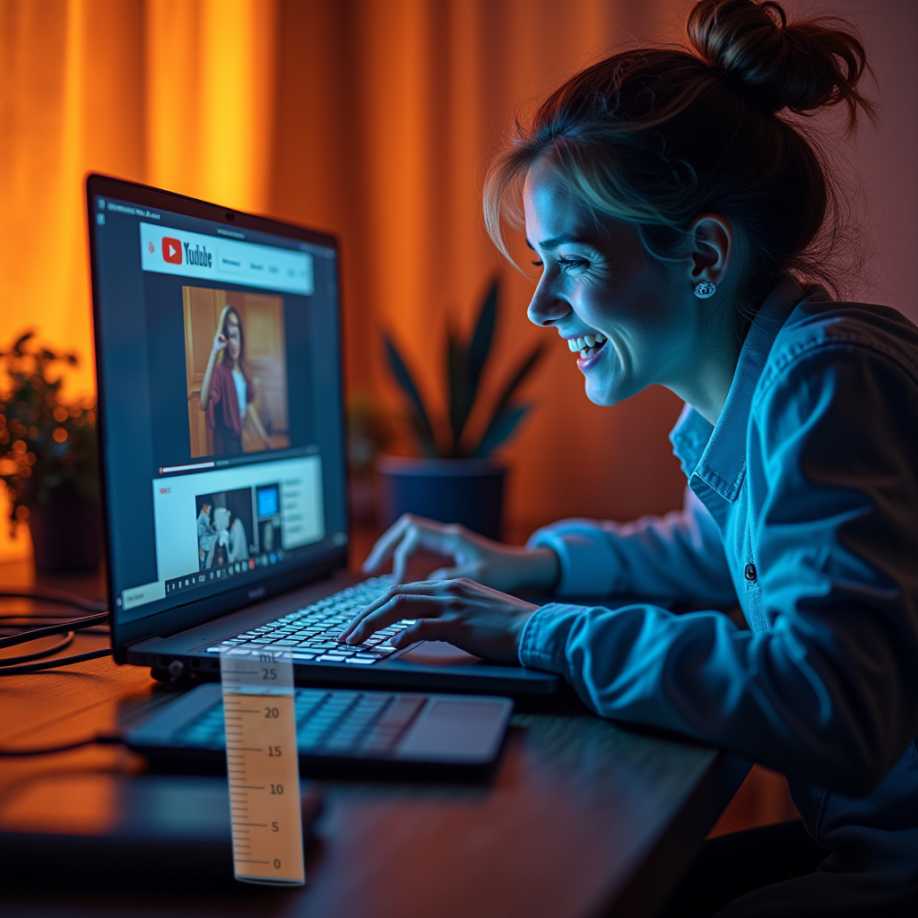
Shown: 22 mL
